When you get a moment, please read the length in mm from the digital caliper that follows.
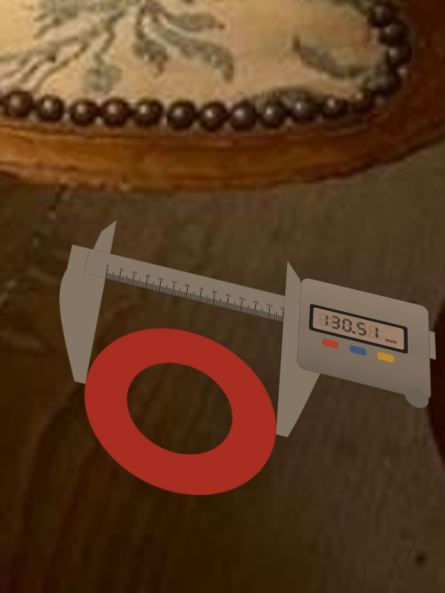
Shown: 130.51 mm
